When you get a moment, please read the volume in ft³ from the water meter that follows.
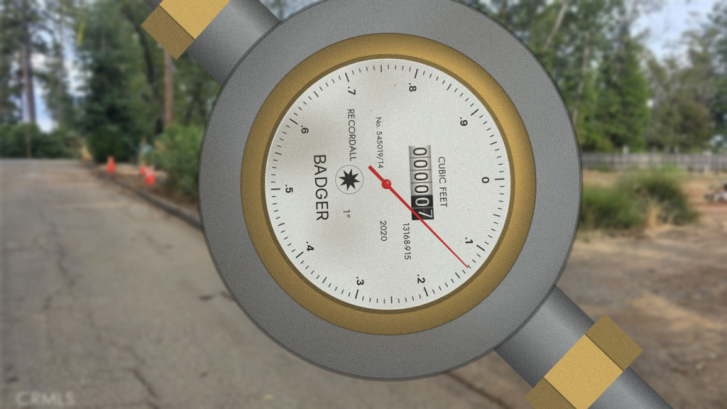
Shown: 7.13 ft³
